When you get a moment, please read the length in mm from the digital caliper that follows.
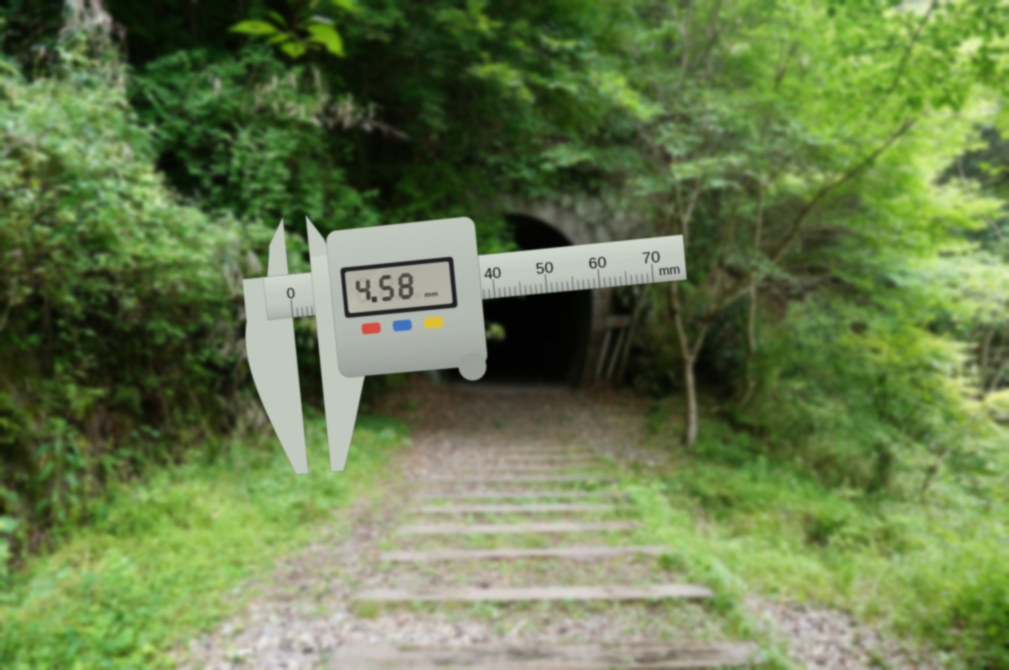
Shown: 4.58 mm
